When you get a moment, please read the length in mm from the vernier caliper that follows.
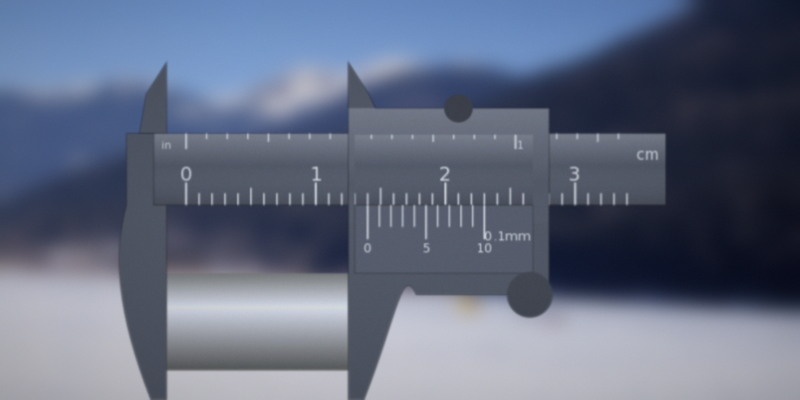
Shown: 14.0 mm
